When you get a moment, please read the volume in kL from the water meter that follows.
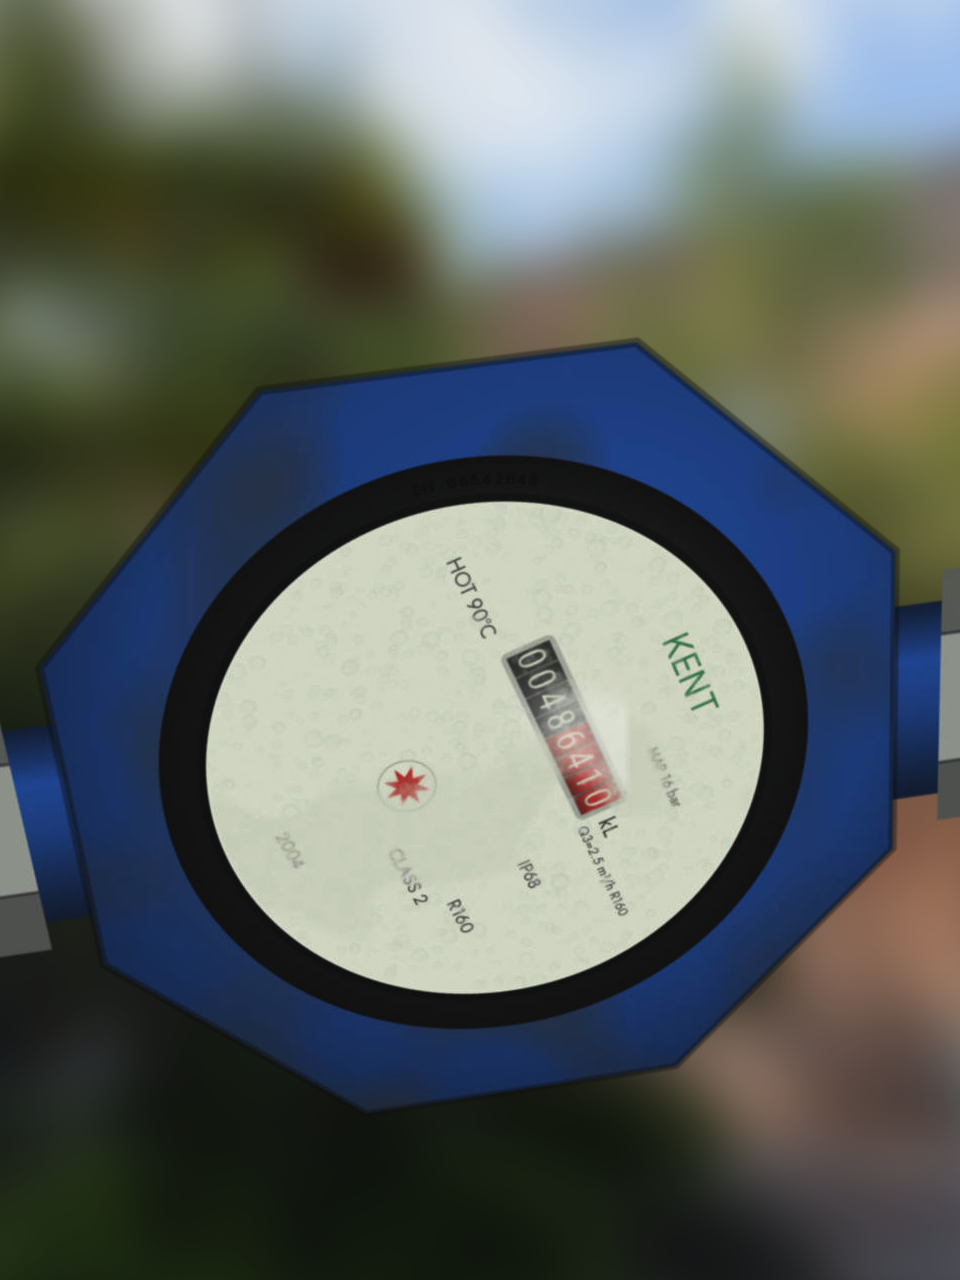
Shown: 48.6410 kL
